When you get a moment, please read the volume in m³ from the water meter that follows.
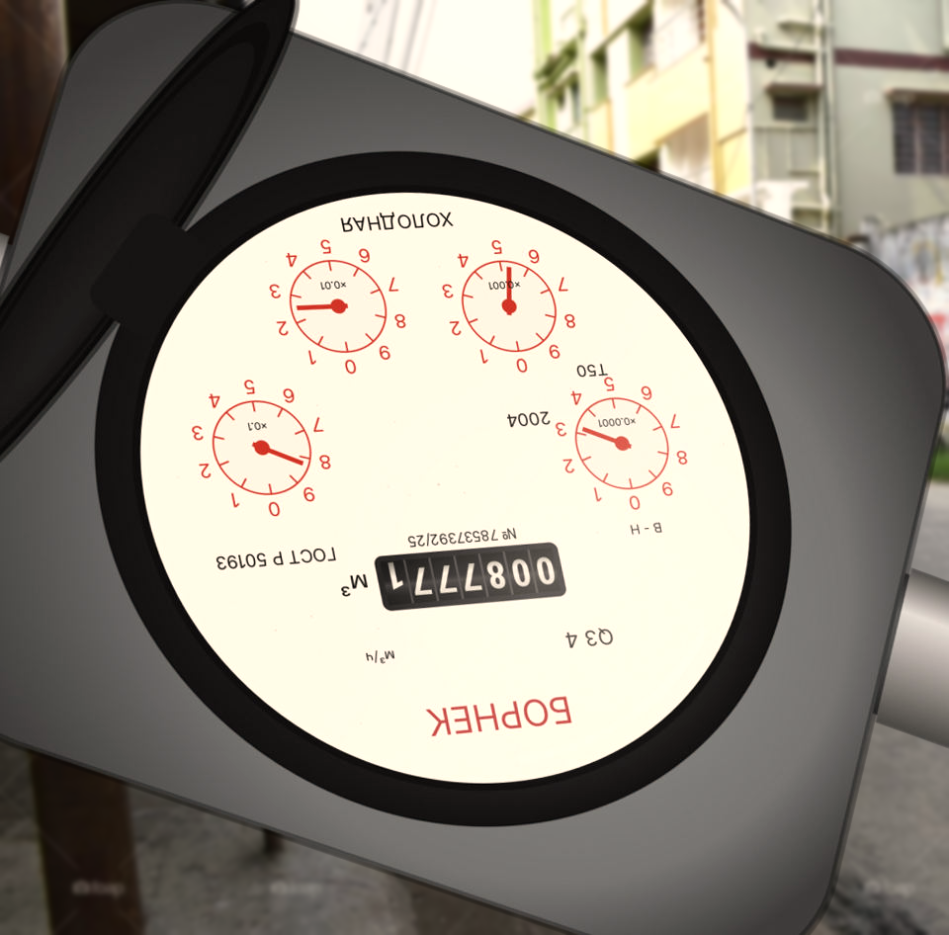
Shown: 87770.8253 m³
